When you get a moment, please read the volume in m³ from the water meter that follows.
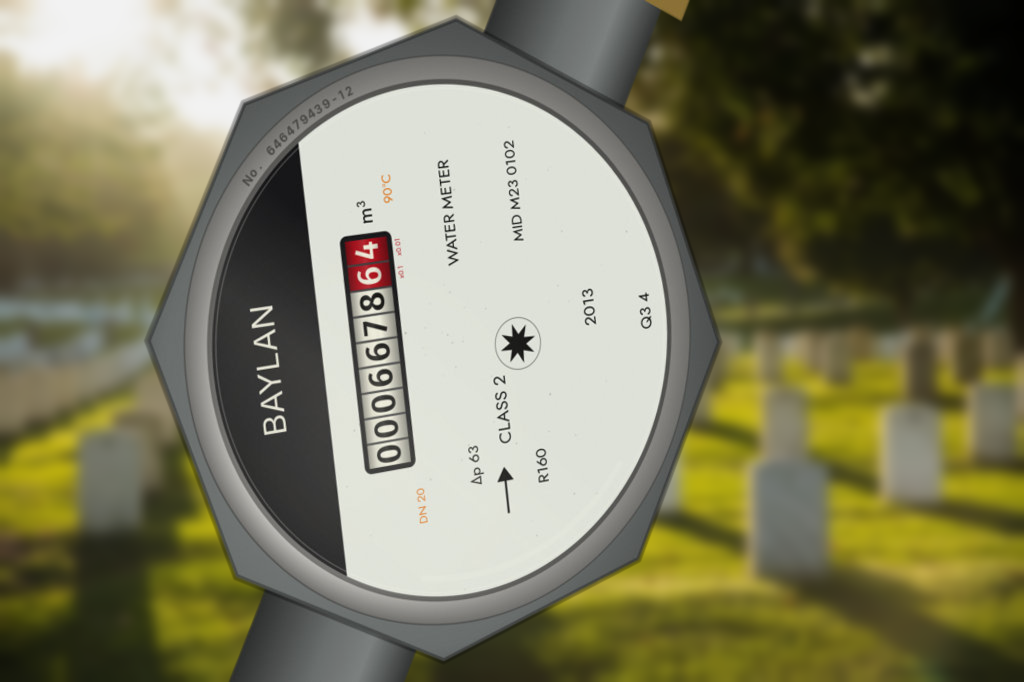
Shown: 6678.64 m³
